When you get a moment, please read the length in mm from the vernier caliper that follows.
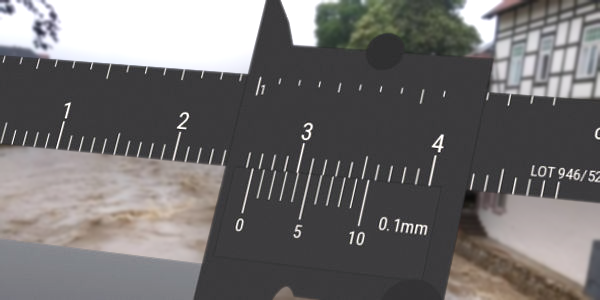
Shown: 26.5 mm
